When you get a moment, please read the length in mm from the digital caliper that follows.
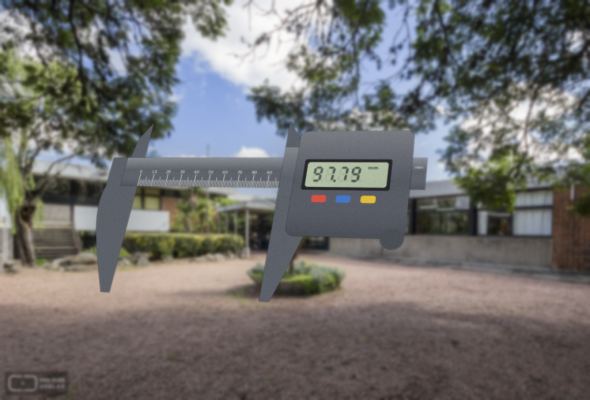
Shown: 97.79 mm
